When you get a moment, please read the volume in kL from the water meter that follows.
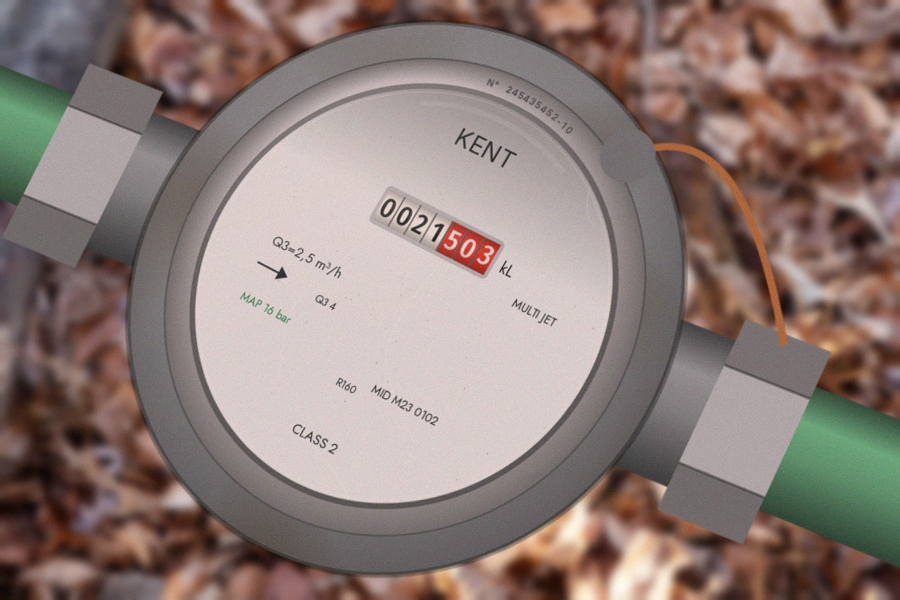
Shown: 21.503 kL
